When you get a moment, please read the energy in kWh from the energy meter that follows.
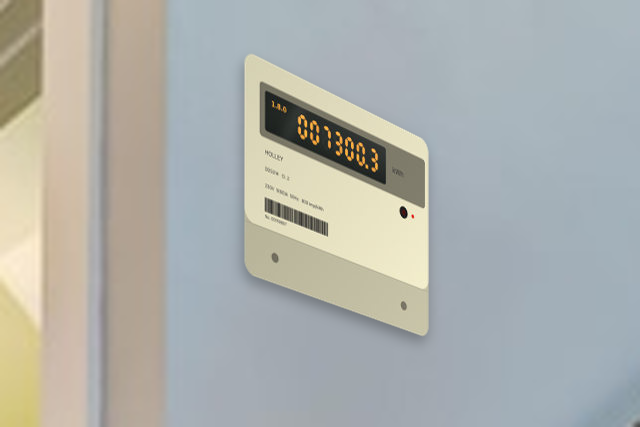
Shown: 7300.3 kWh
